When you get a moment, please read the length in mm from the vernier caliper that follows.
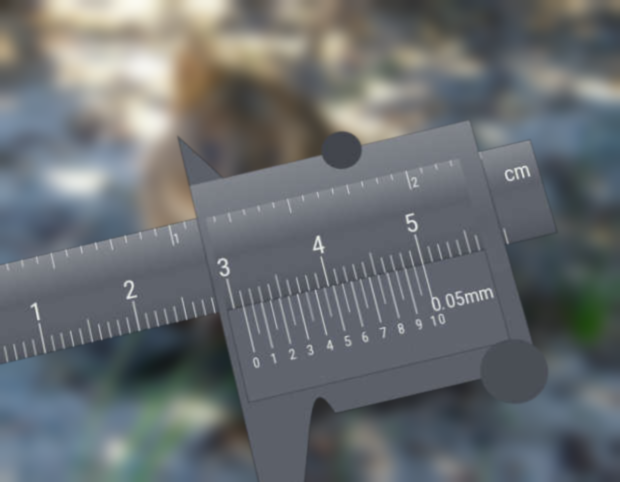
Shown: 31.0 mm
